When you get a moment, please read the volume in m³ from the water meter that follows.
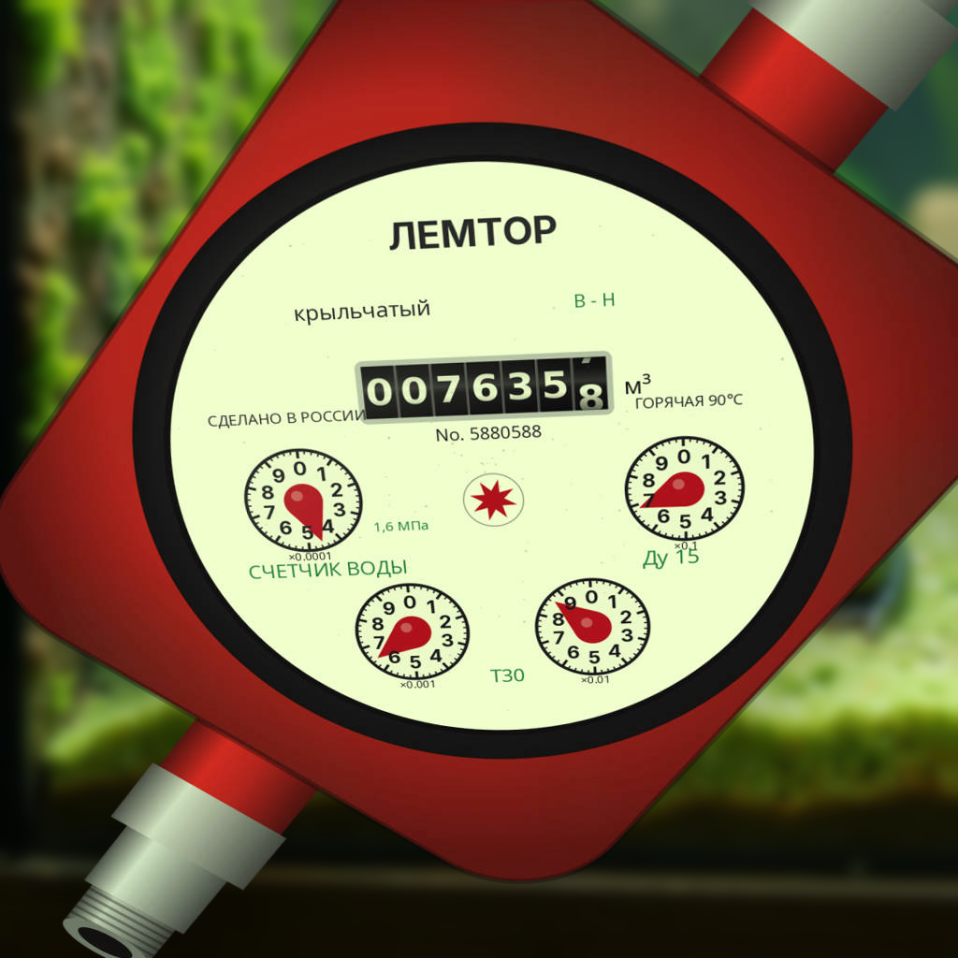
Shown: 76357.6864 m³
